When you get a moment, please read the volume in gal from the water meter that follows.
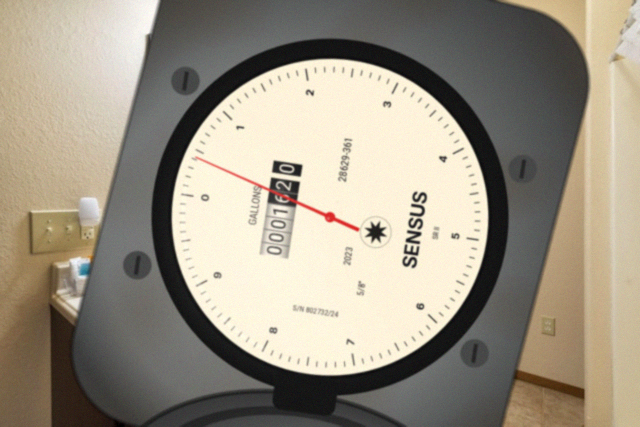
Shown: 1620.4 gal
